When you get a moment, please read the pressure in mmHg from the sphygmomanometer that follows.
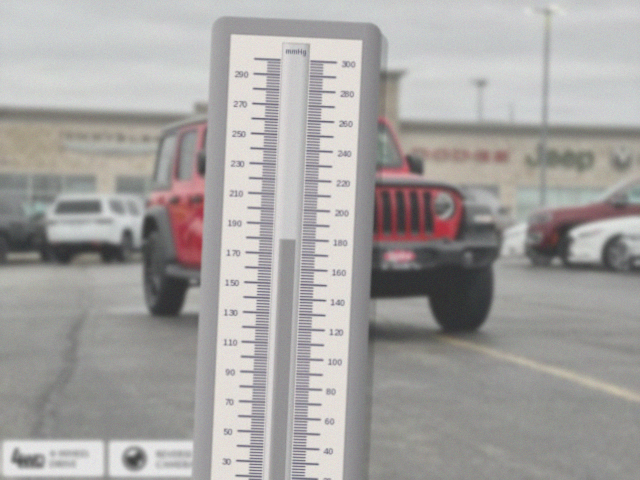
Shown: 180 mmHg
